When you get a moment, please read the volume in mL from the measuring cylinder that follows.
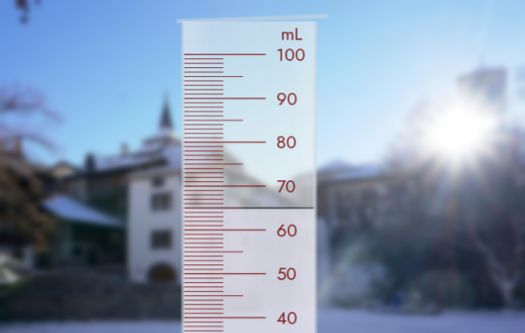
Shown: 65 mL
